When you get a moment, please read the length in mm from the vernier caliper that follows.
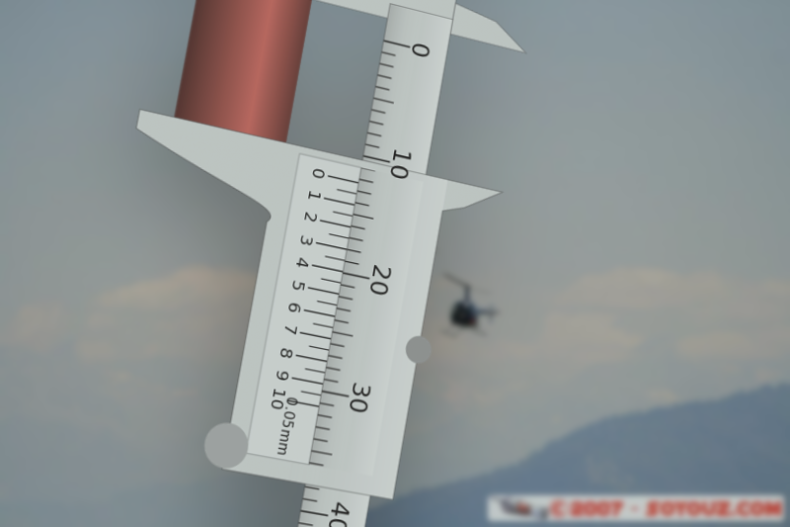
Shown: 12.3 mm
